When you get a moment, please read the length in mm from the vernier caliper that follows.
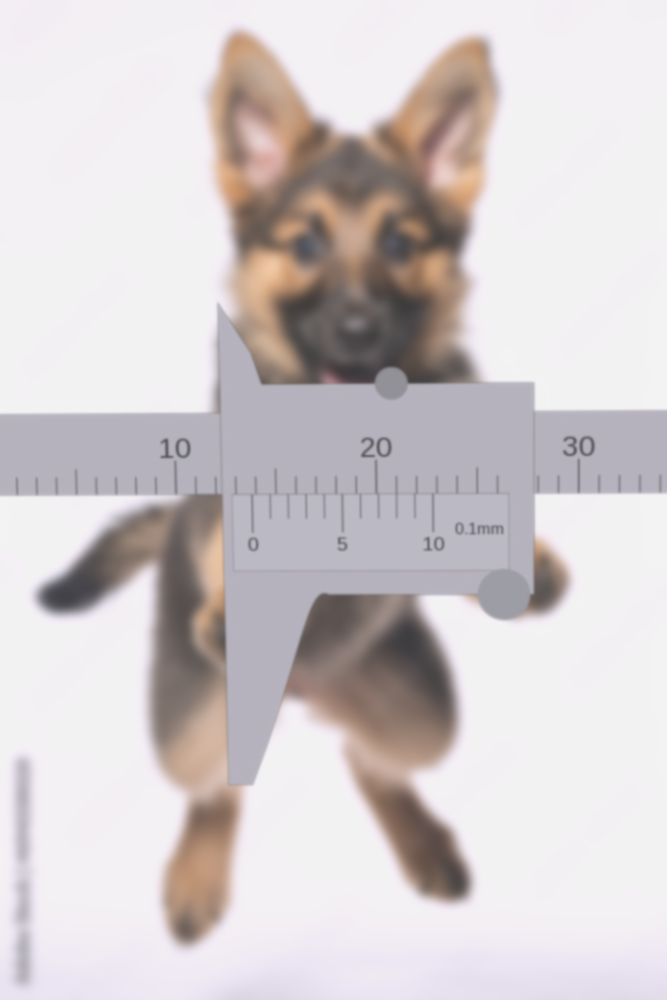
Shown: 13.8 mm
